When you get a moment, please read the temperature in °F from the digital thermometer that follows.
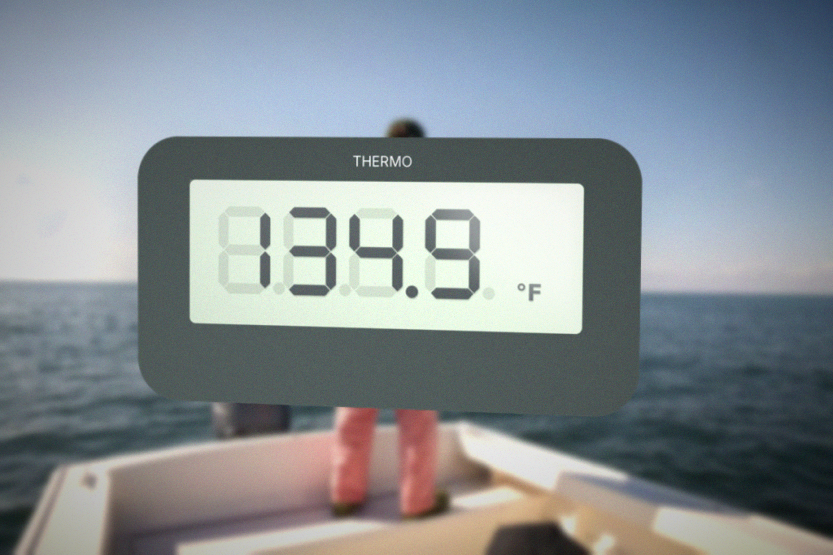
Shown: 134.9 °F
